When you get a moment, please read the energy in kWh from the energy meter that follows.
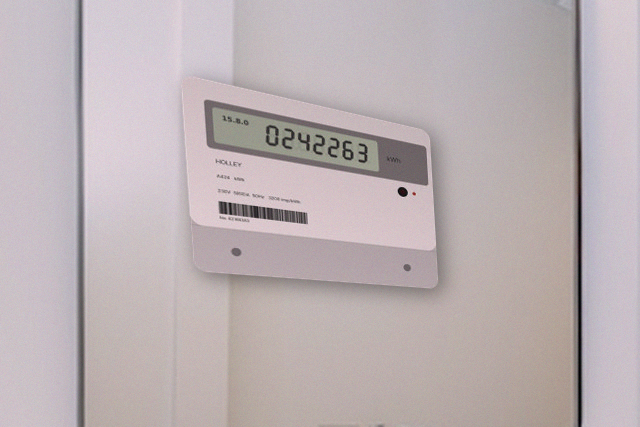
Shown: 242263 kWh
